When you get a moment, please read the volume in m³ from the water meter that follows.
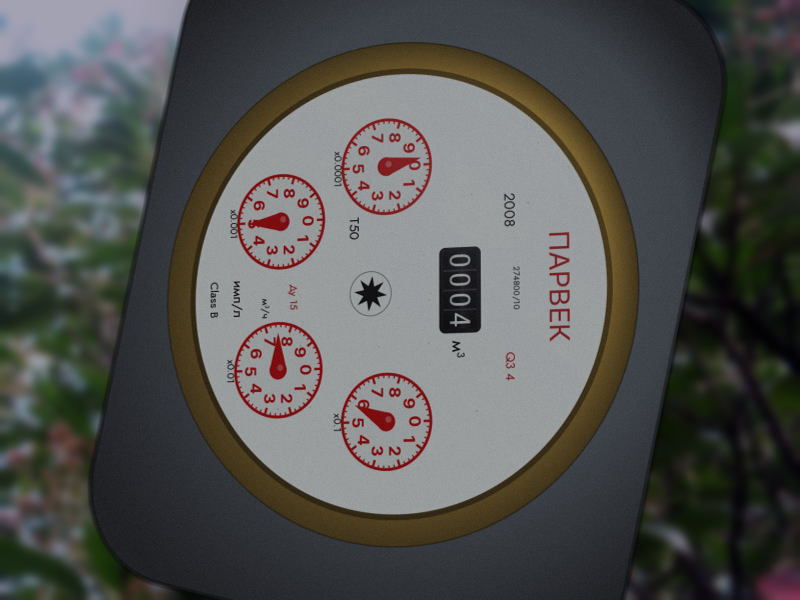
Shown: 4.5749 m³
